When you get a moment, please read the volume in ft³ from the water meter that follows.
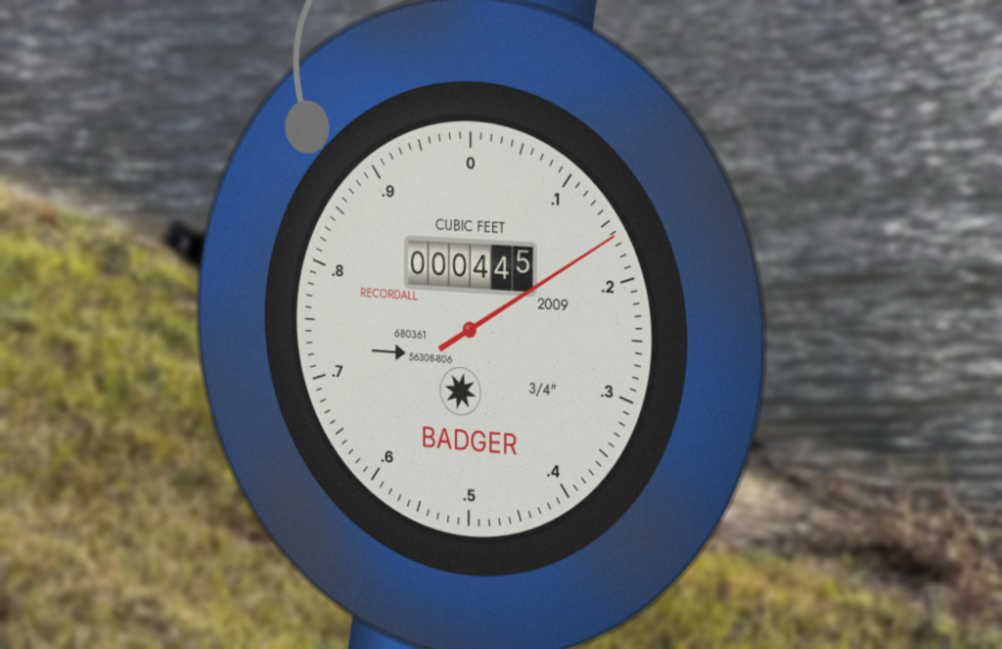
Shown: 445.16 ft³
